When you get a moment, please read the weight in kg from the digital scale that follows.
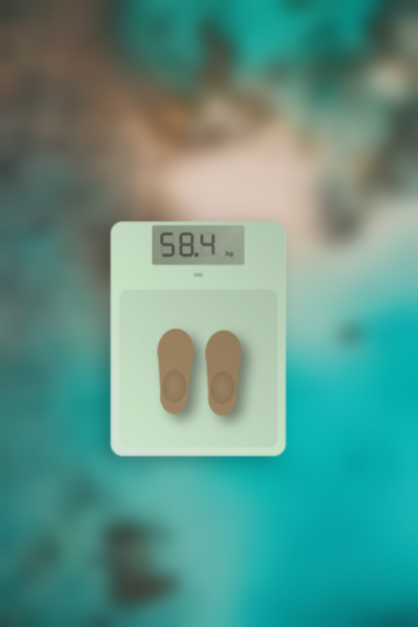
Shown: 58.4 kg
